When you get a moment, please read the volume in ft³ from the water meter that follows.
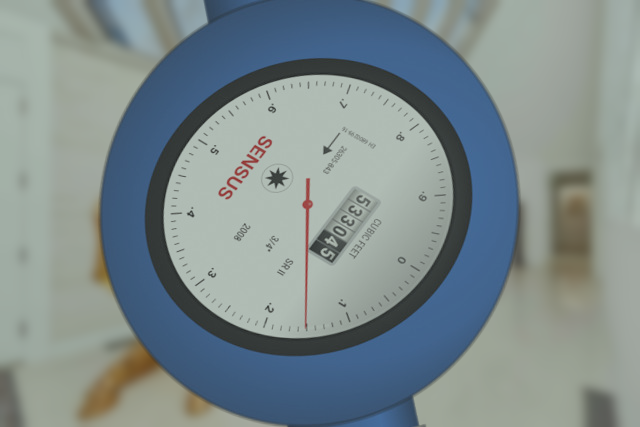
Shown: 533045.15 ft³
